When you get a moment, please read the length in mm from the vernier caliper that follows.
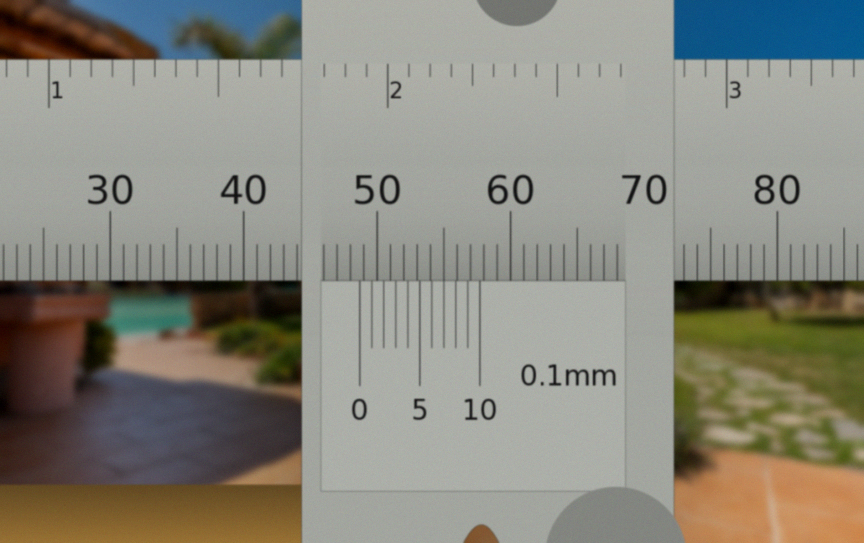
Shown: 48.7 mm
